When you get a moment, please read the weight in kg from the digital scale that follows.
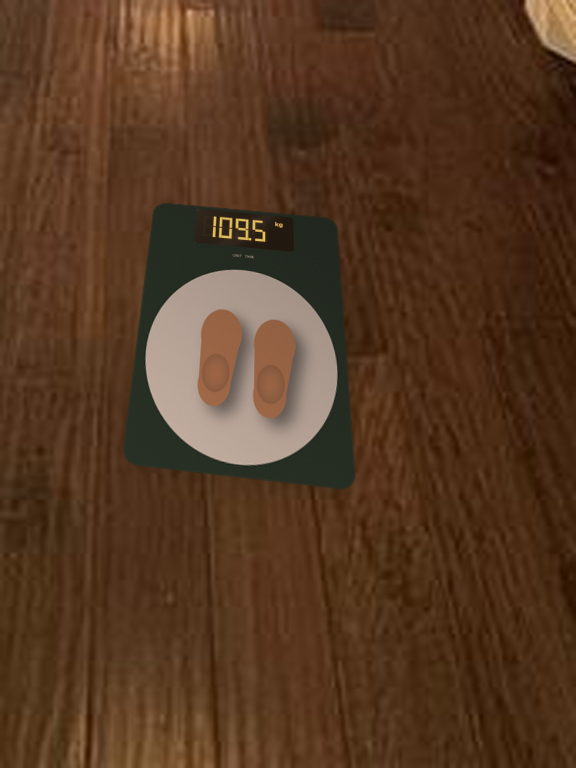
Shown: 109.5 kg
